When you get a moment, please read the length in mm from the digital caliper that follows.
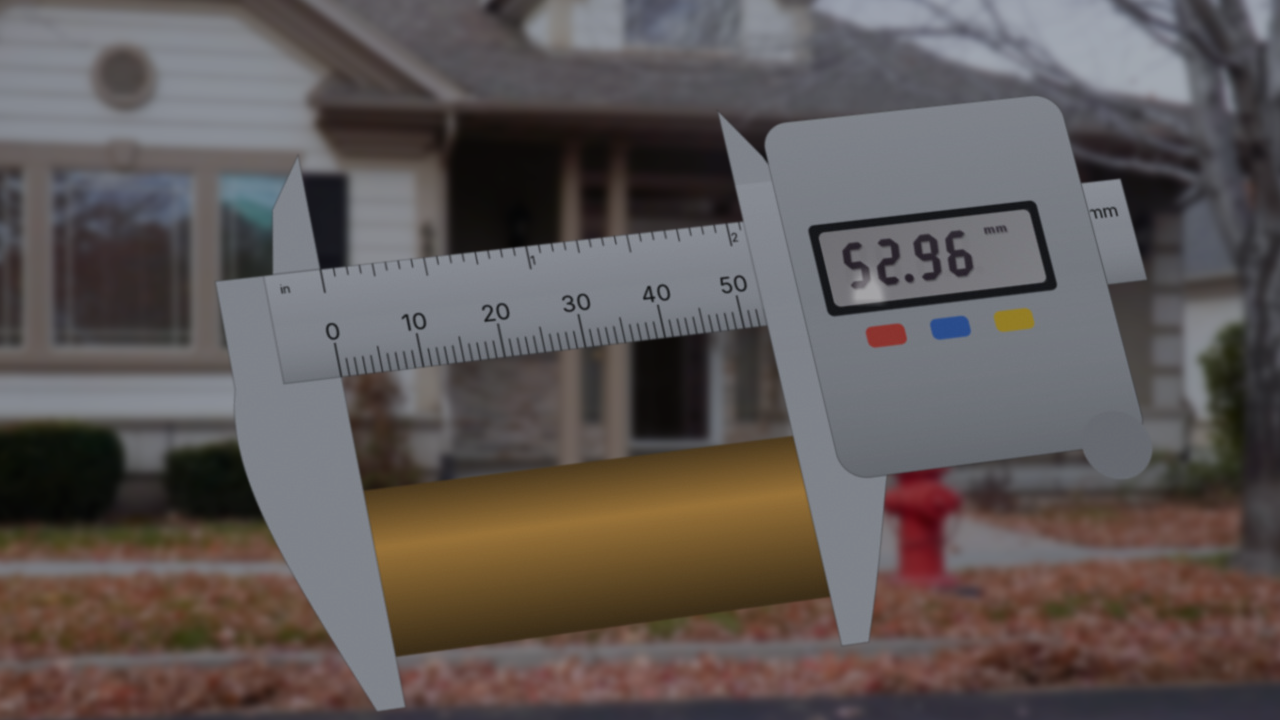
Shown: 52.96 mm
